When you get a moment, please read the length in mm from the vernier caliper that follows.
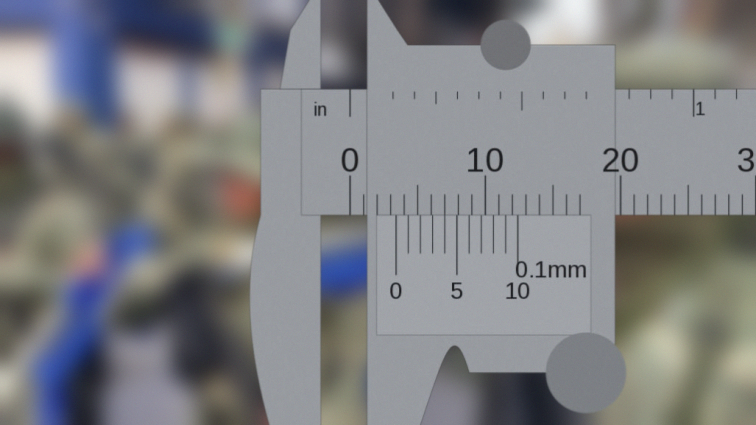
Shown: 3.4 mm
